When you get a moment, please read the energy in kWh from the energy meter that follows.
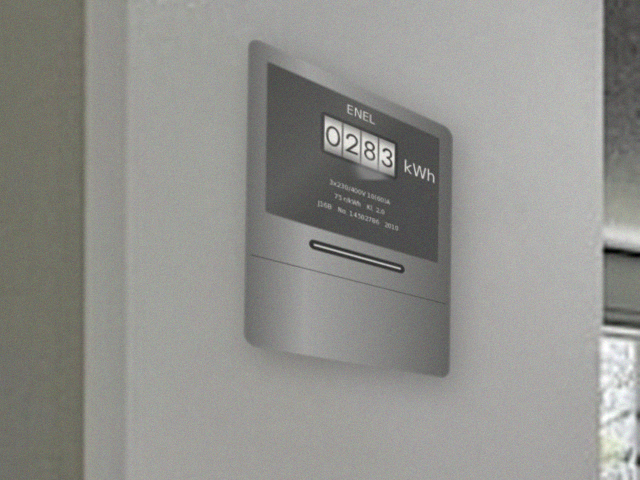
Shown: 283 kWh
